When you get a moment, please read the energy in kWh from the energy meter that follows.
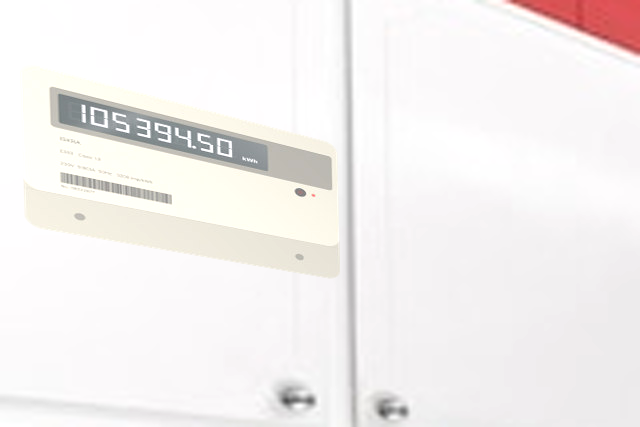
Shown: 105394.50 kWh
